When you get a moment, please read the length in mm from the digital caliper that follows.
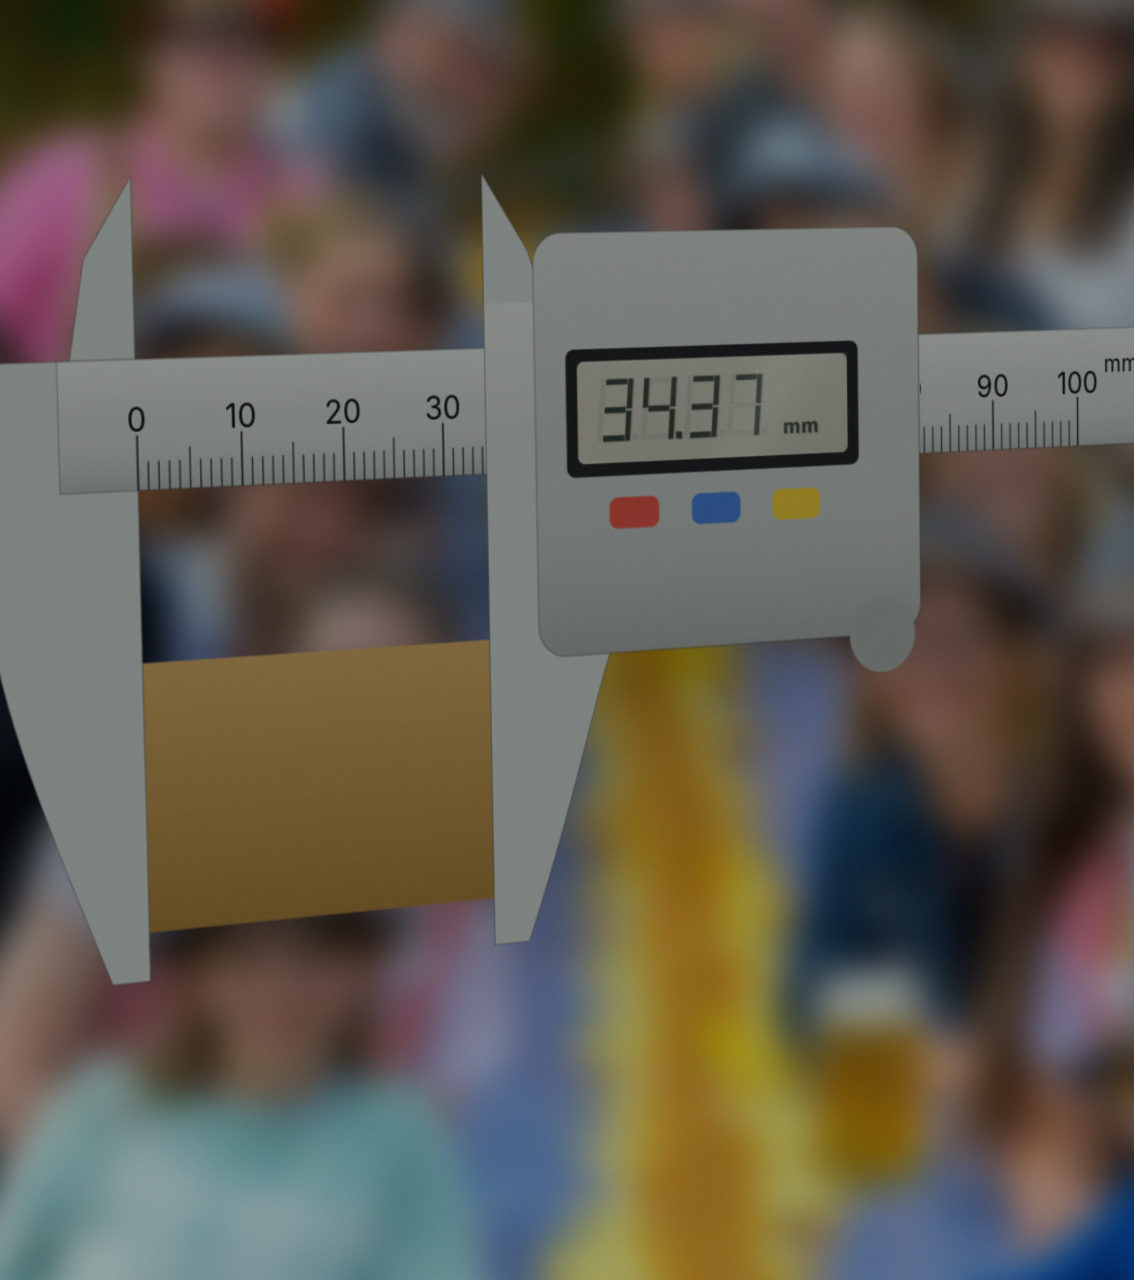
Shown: 34.37 mm
